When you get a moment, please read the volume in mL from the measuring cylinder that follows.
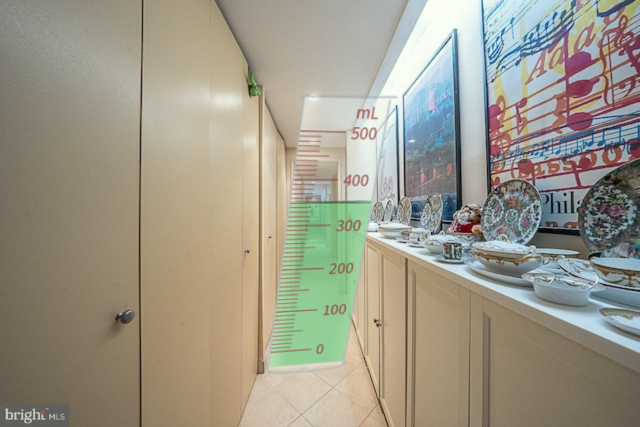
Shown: 350 mL
